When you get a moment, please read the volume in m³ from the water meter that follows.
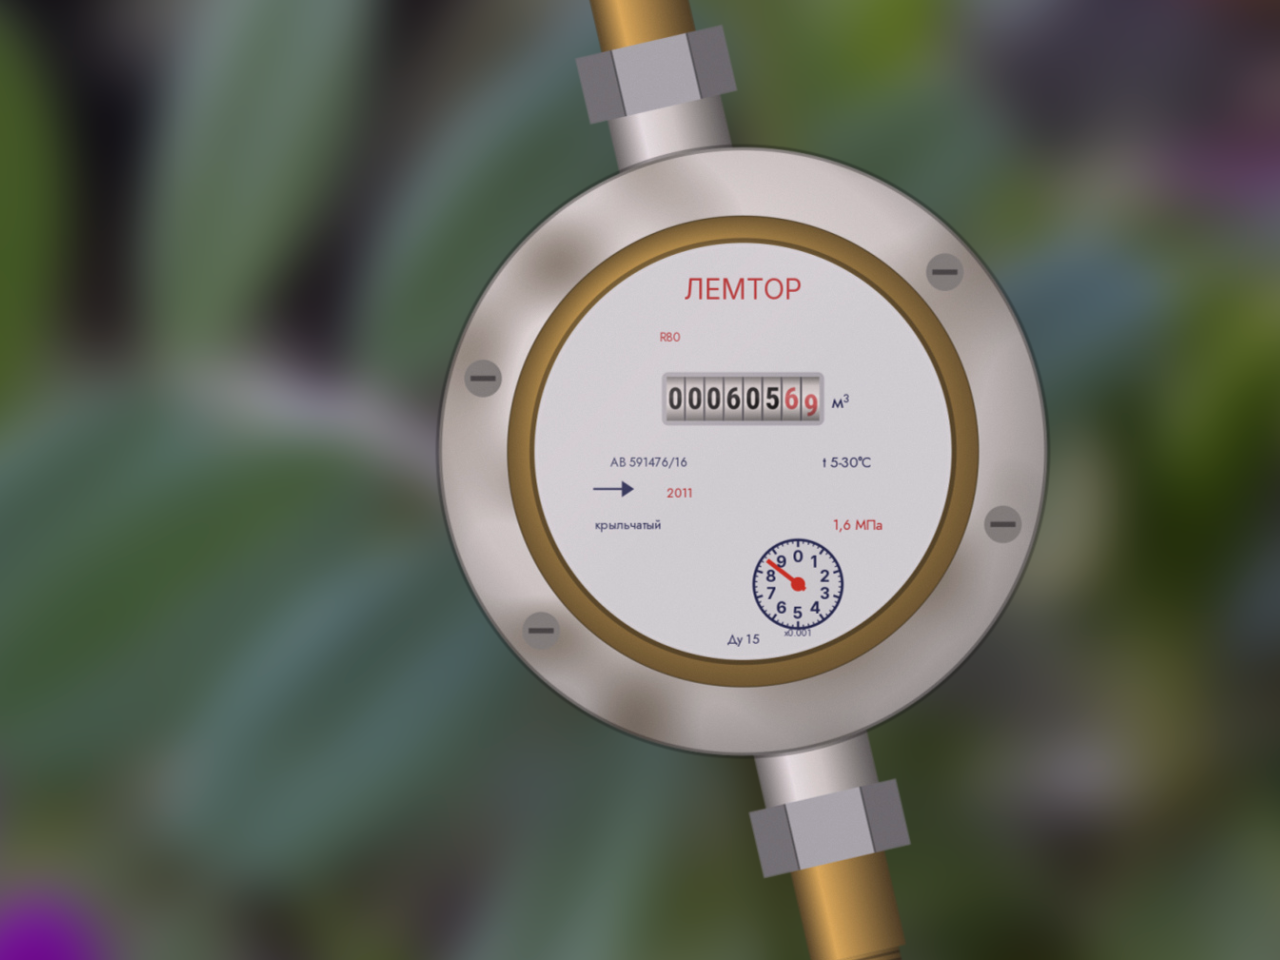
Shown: 605.688 m³
